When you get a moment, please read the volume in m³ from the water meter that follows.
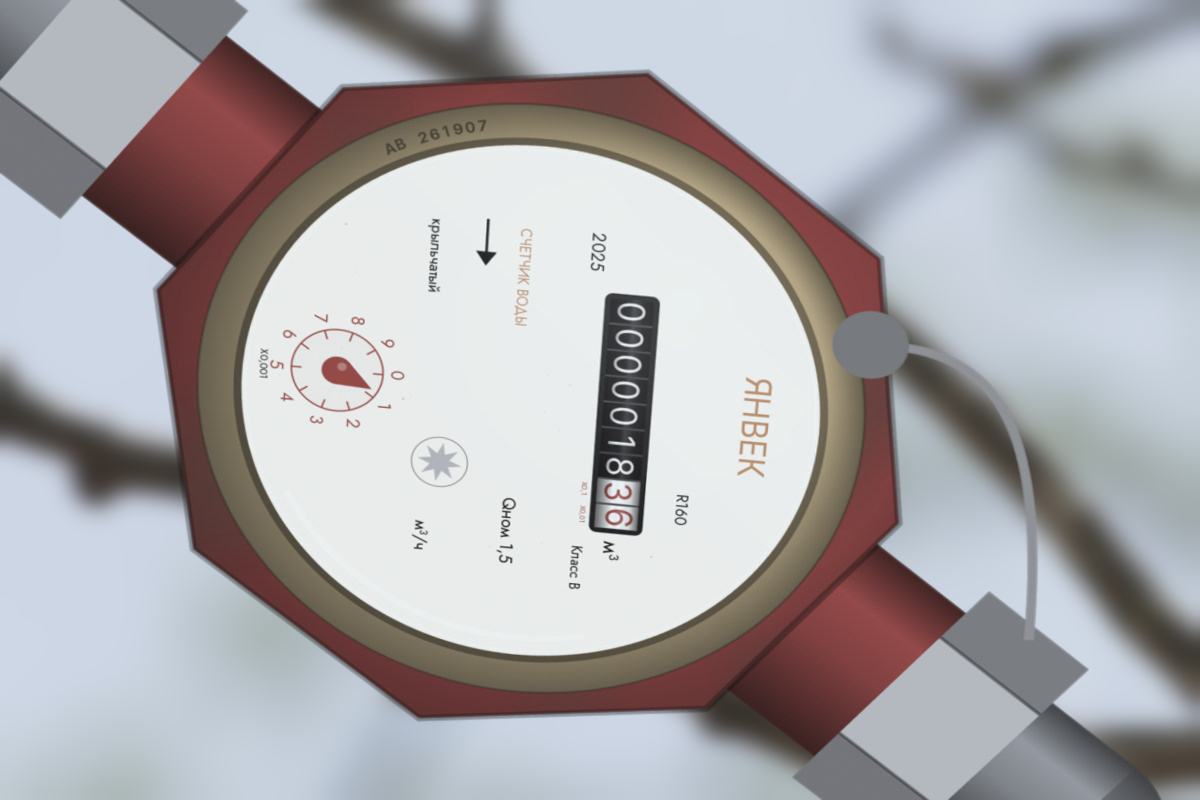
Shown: 18.360 m³
